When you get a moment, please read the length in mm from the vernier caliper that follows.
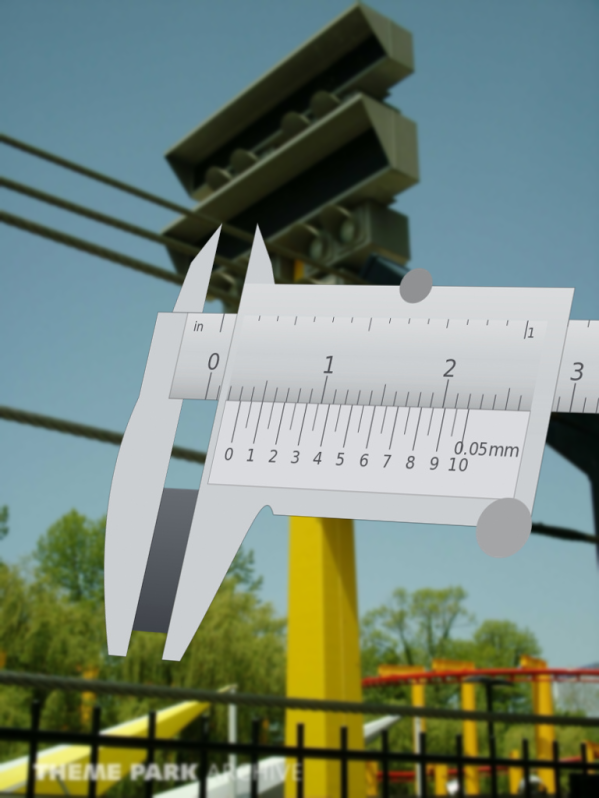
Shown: 3.1 mm
